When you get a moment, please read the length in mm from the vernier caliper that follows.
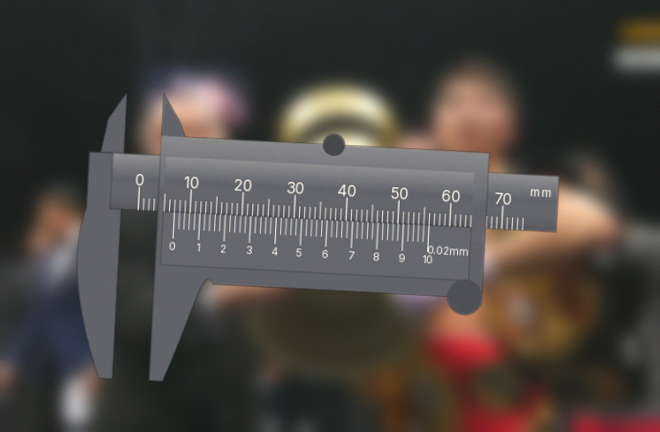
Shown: 7.0 mm
